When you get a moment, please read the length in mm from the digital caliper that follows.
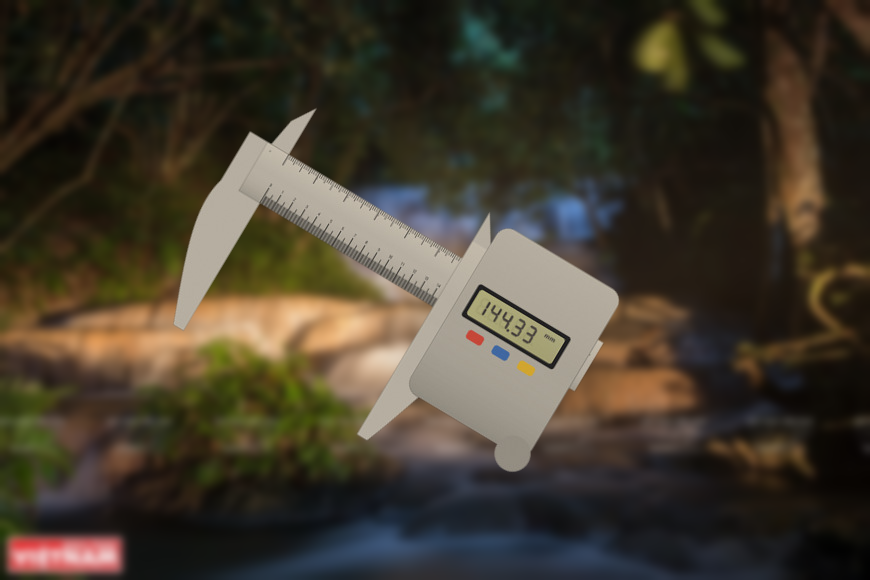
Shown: 144.33 mm
